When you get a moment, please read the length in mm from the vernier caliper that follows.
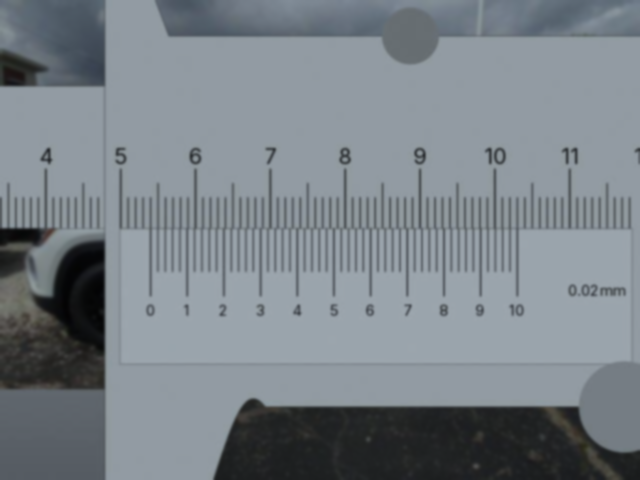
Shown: 54.0 mm
